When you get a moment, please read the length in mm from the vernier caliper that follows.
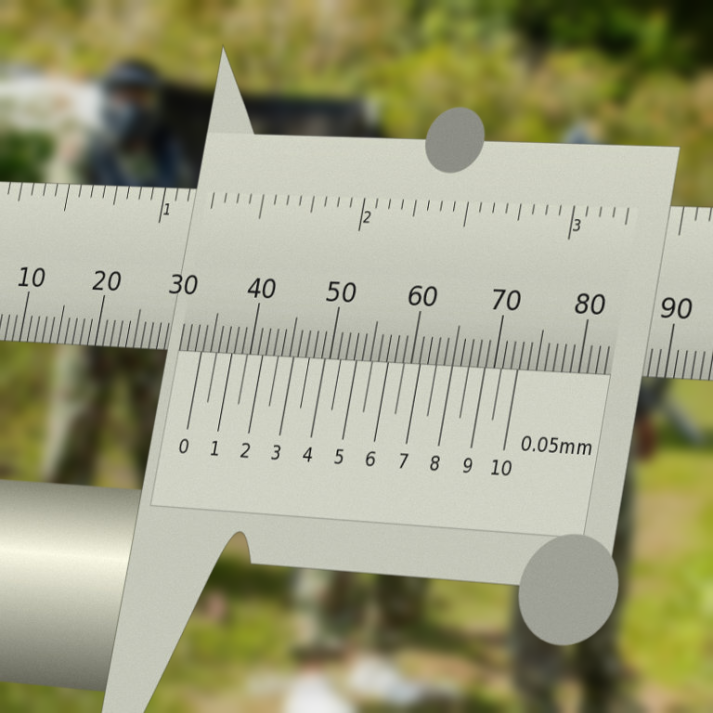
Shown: 33.8 mm
